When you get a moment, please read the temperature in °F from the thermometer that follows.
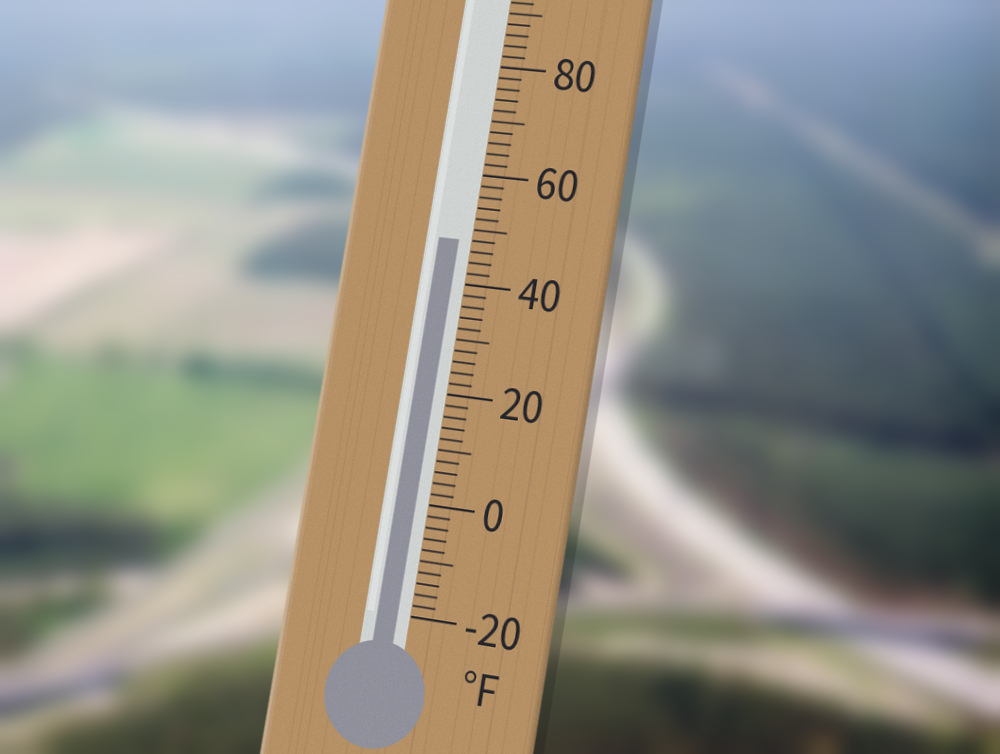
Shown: 48 °F
